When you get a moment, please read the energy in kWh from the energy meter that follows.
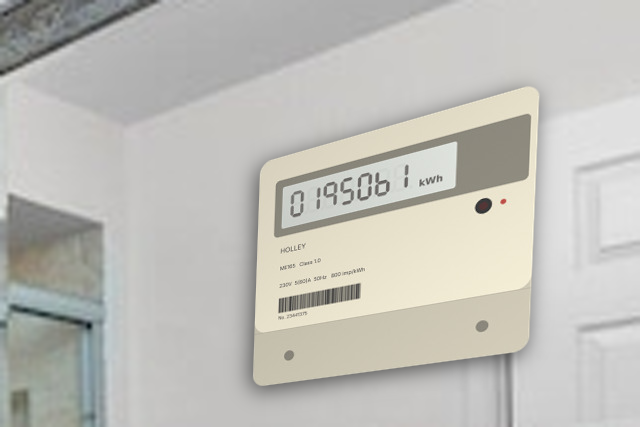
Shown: 195061 kWh
